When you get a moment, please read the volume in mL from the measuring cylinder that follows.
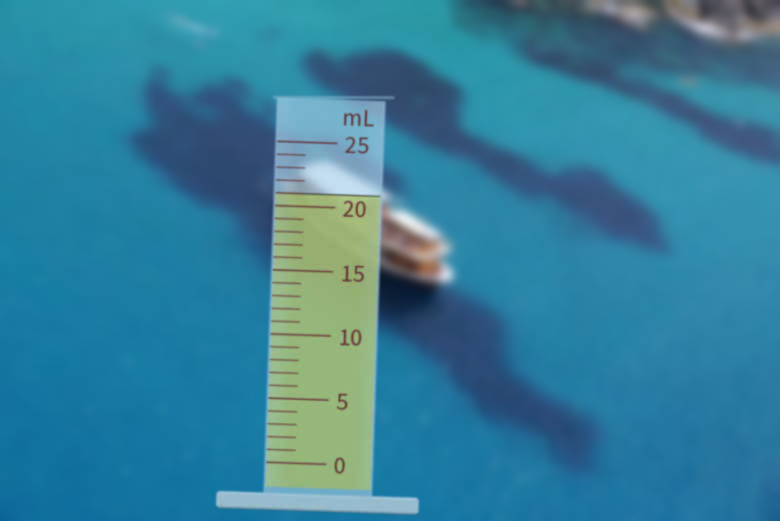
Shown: 21 mL
